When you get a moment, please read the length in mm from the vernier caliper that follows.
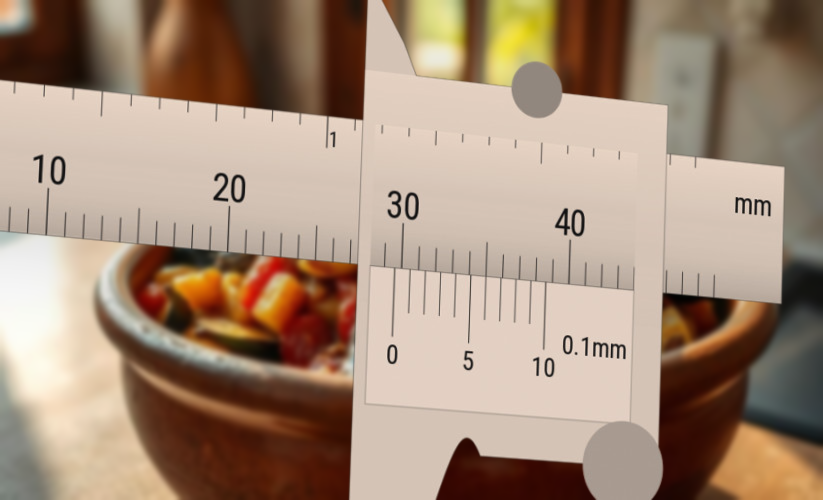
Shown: 29.6 mm
